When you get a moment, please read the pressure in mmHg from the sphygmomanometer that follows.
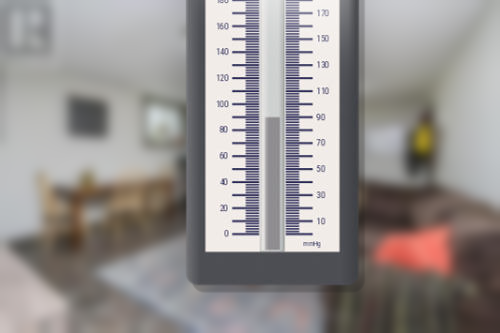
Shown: 90 mmHg
